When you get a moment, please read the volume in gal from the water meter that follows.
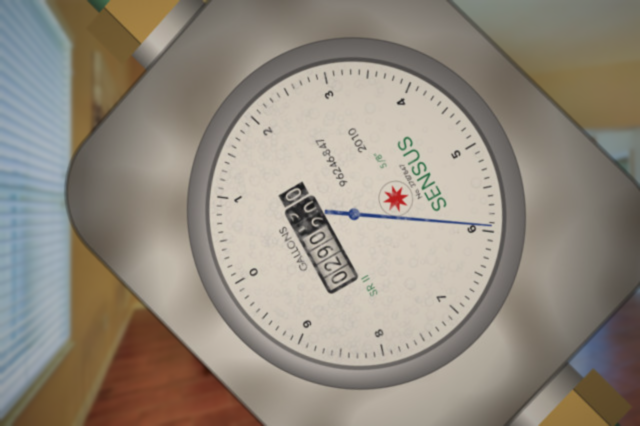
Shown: 290195.9 gal
